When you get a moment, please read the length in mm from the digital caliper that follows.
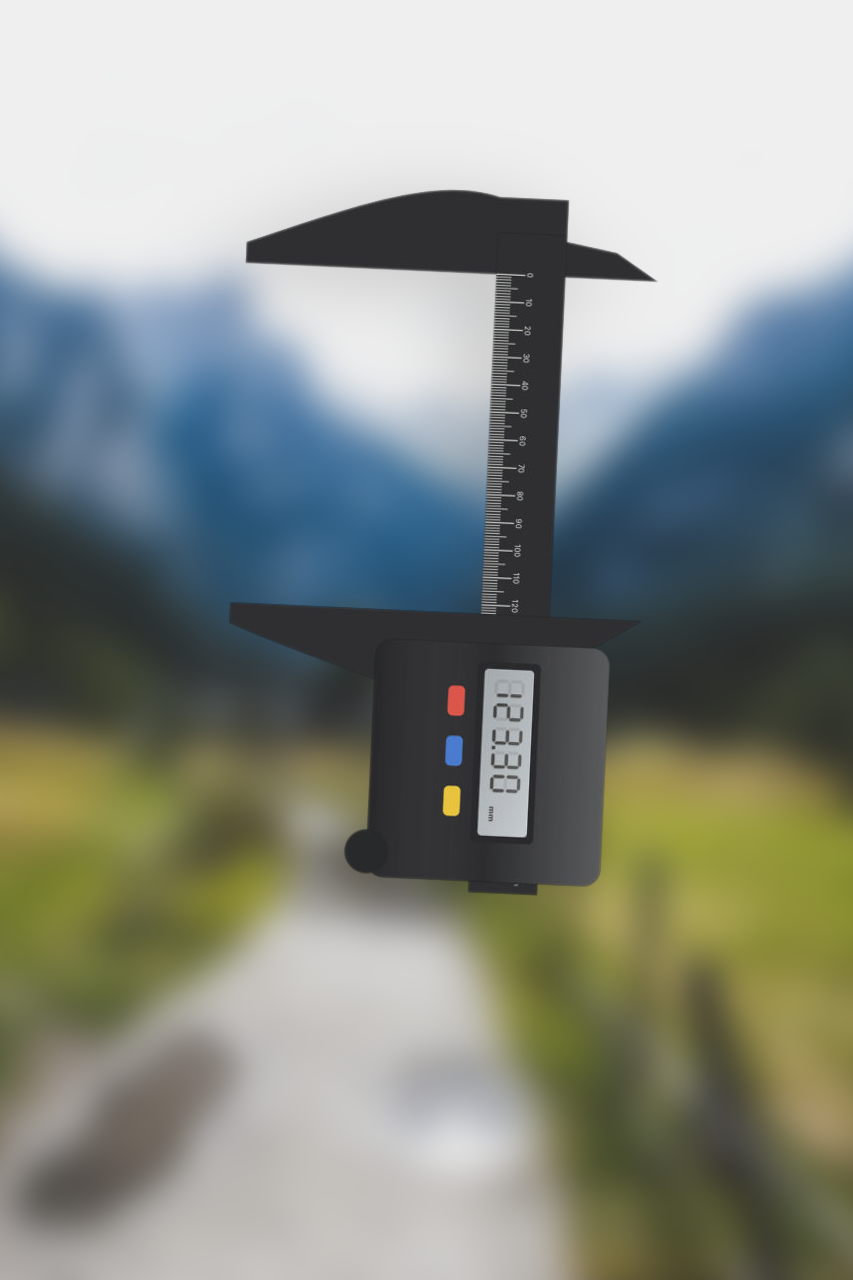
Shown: 123.30 mm
